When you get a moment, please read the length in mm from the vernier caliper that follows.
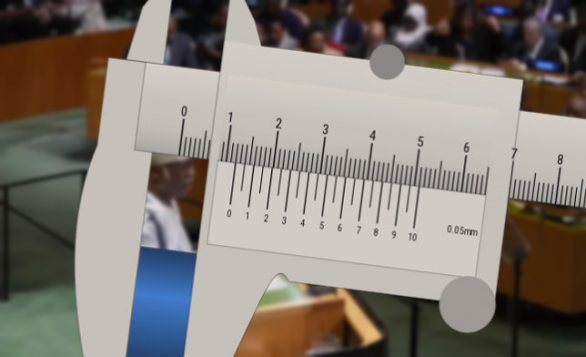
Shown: 12.0 mm
